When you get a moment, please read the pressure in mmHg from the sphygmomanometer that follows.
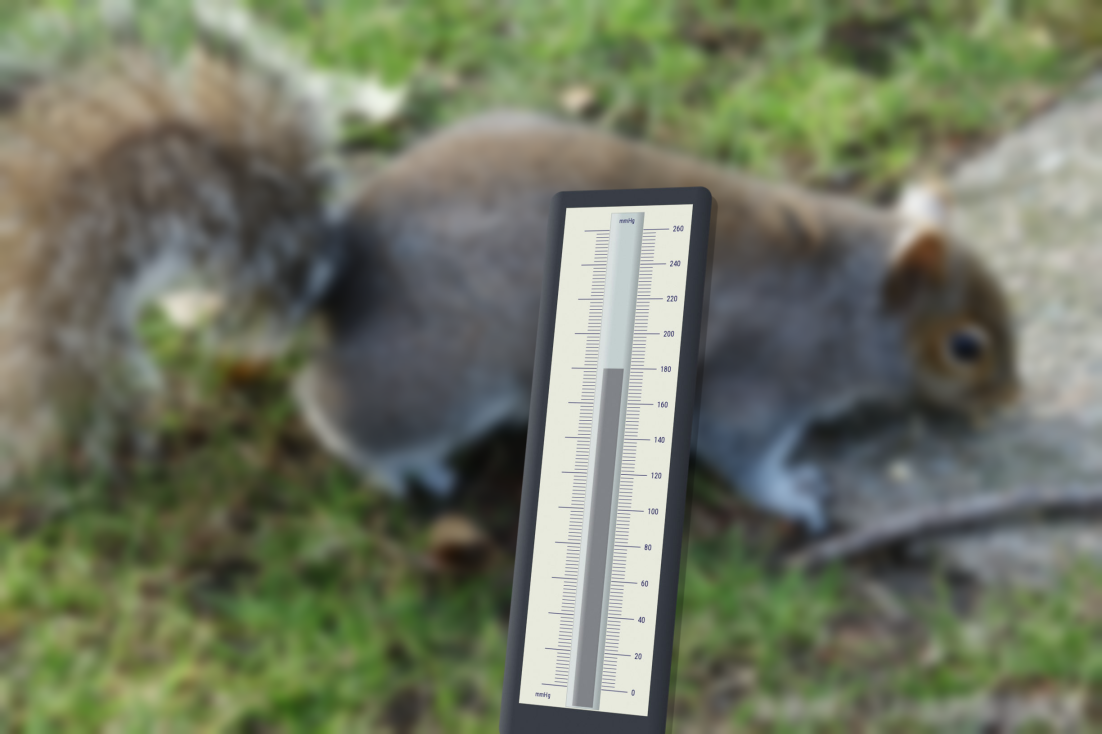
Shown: 180 mmHg
